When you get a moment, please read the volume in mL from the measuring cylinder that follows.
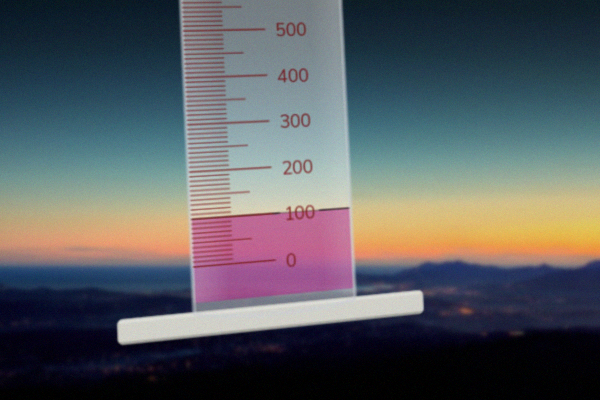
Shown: 100 mL
